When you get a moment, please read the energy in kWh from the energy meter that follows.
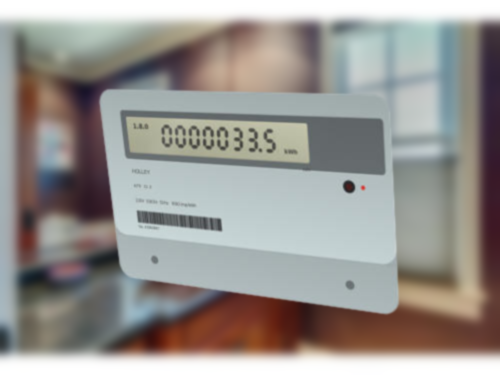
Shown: 33.5 kWh
